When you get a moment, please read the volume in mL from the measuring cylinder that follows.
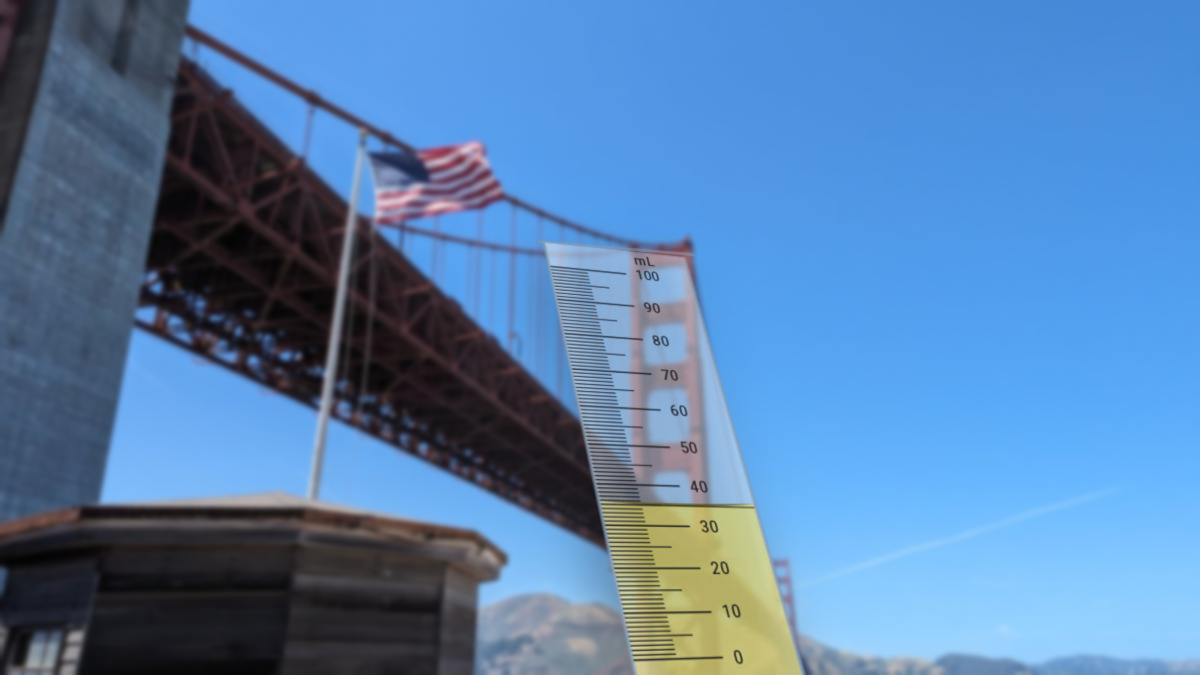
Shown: 35 mL
